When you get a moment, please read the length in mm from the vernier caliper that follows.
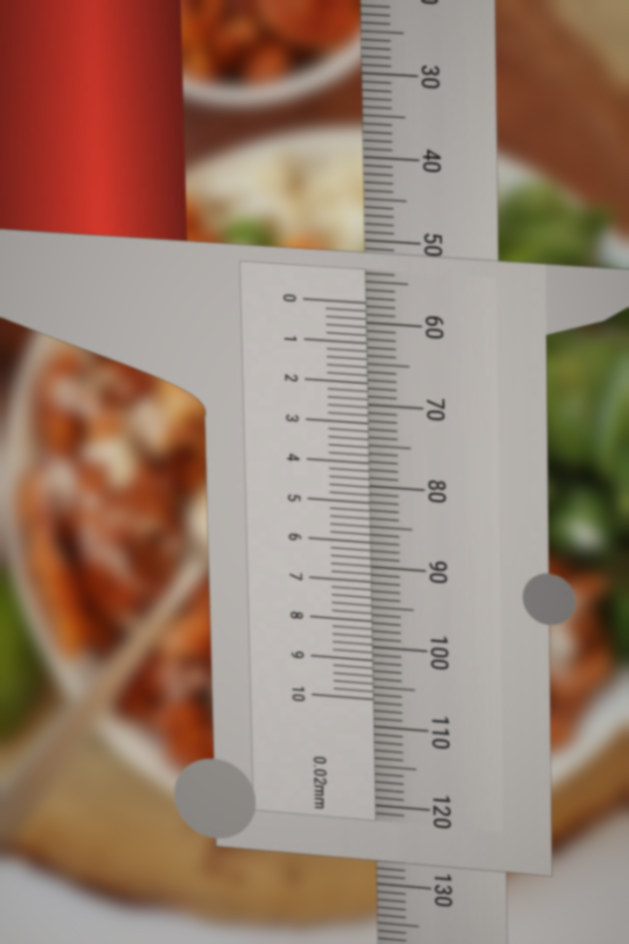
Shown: 57.6 mm
